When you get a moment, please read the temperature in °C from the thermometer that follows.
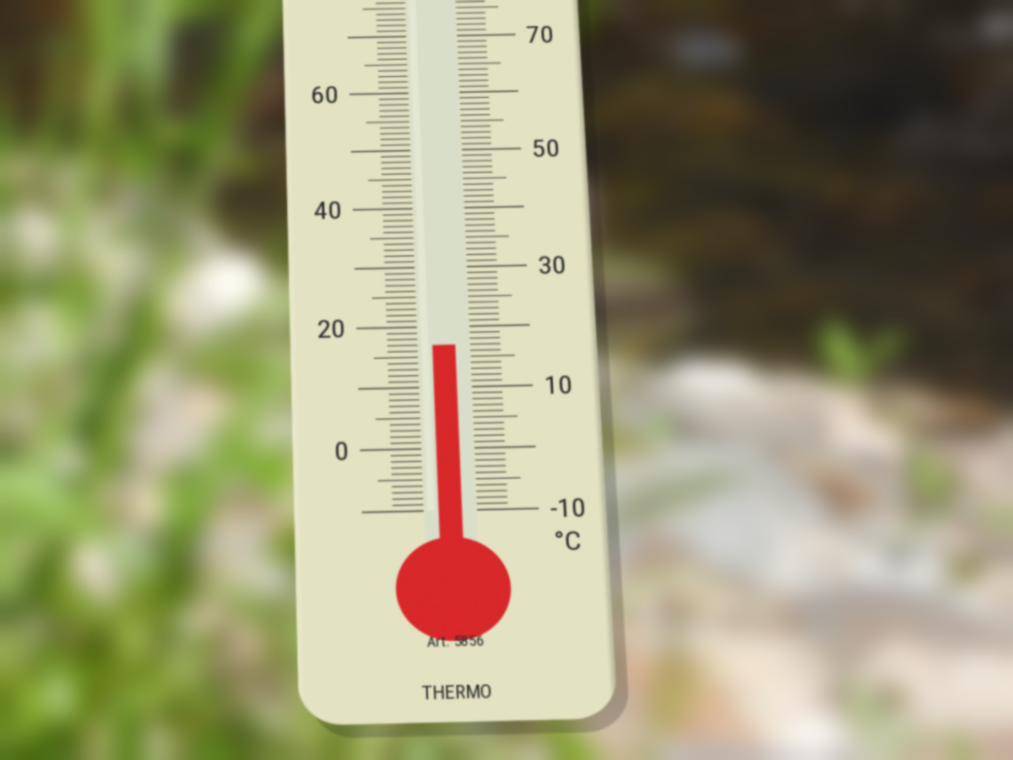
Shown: 17 °C
